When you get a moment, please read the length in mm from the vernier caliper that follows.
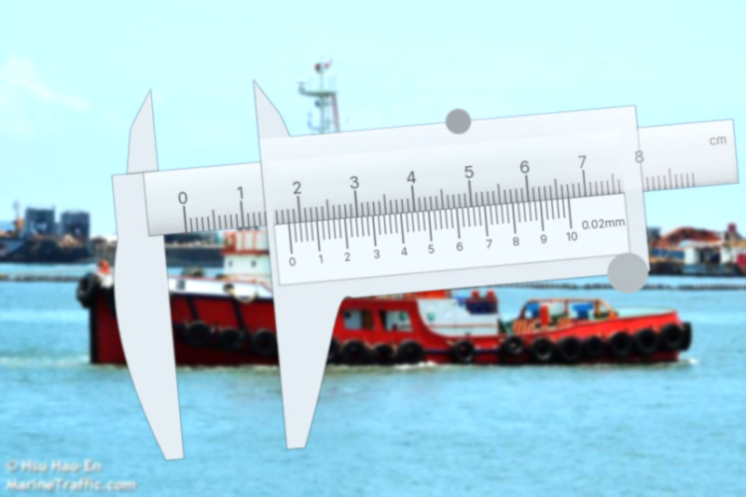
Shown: 18.0 mm
